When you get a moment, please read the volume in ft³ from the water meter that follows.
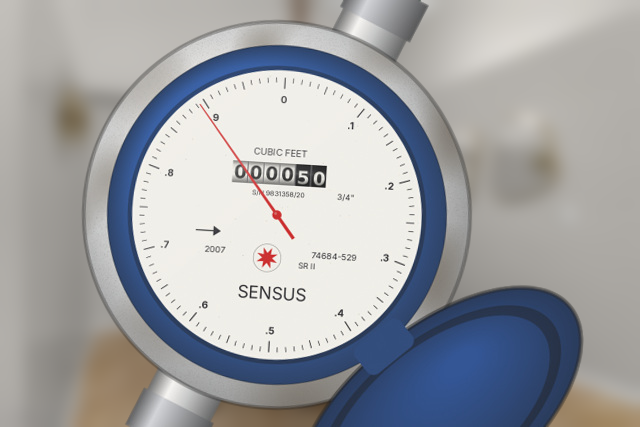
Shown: 49.89 ft³
